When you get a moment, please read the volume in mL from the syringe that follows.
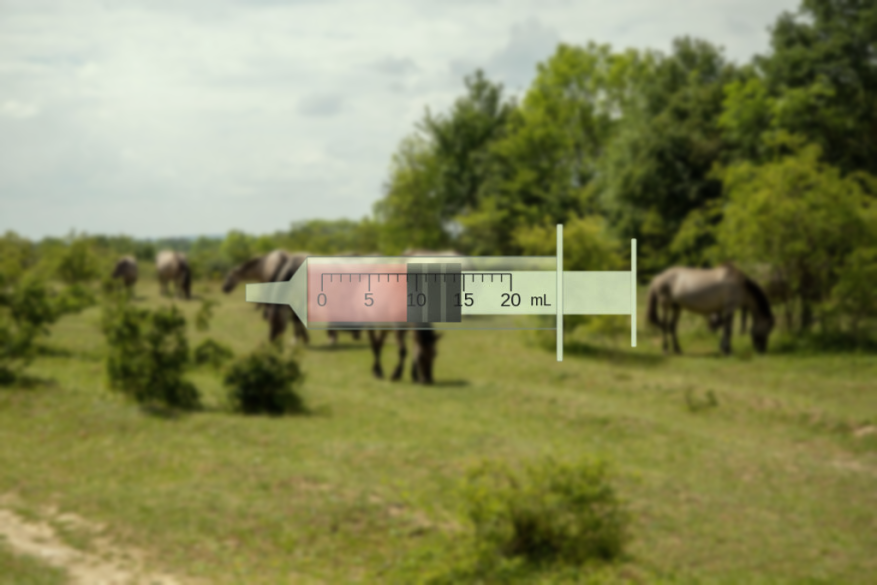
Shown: 9 mL
